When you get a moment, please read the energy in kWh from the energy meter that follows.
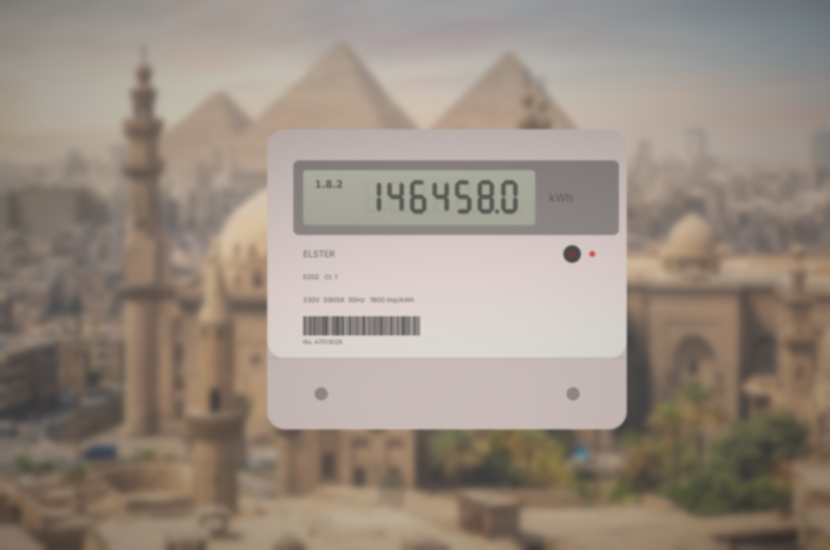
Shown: 146458.0 kWh
